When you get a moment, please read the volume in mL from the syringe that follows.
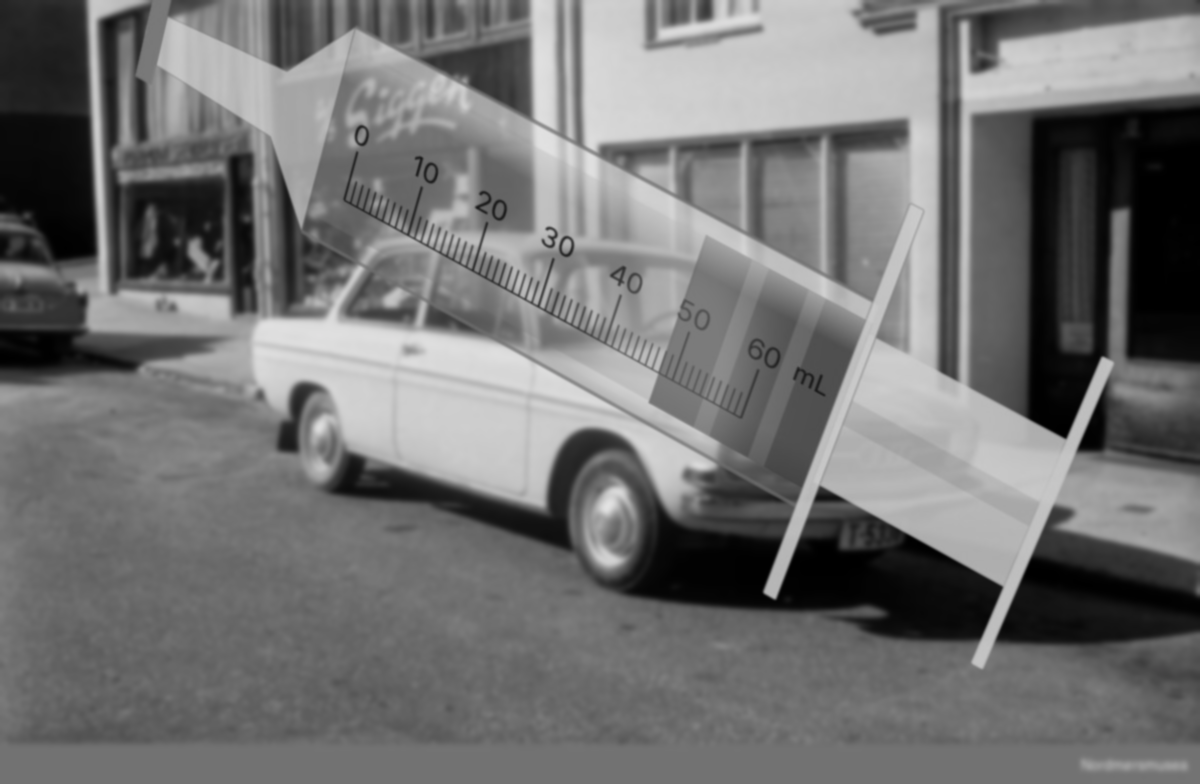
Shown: 48 mL
